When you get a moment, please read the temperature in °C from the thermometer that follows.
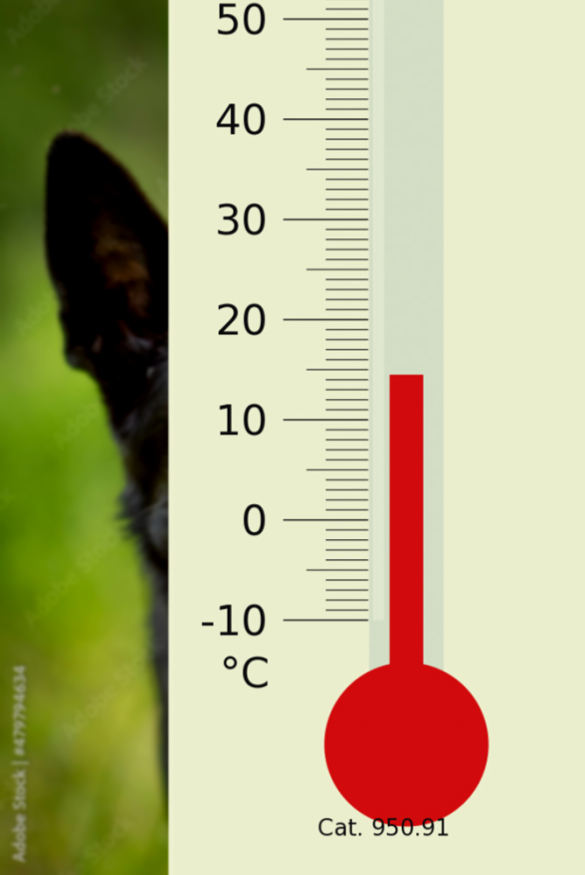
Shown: 14.5 °C
